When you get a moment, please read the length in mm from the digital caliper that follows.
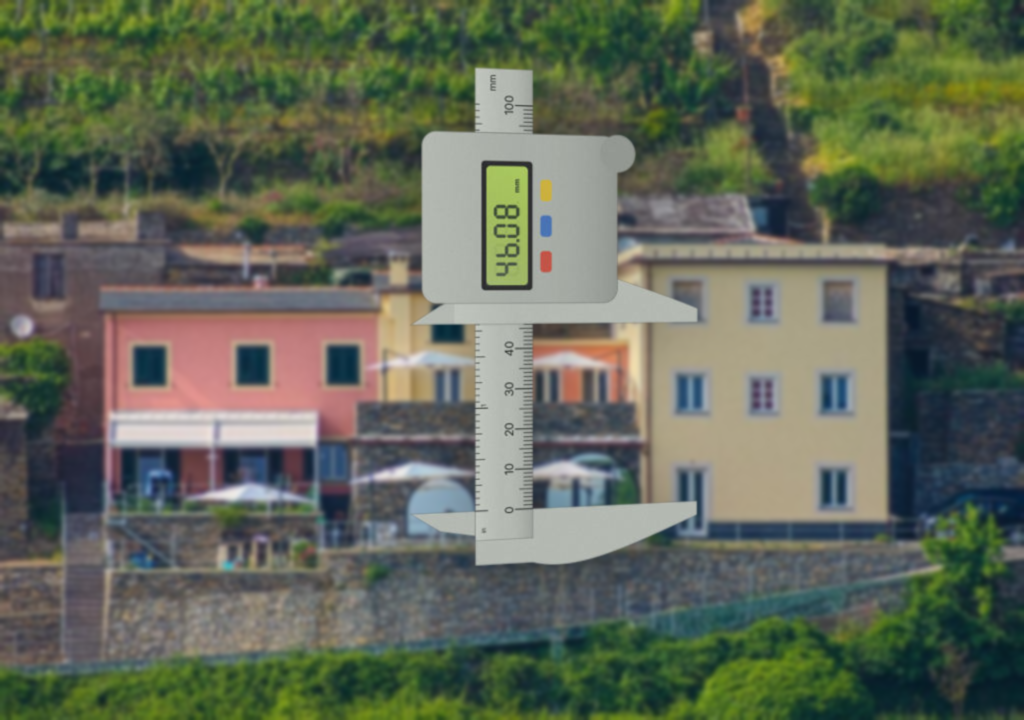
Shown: 46.08 mm
